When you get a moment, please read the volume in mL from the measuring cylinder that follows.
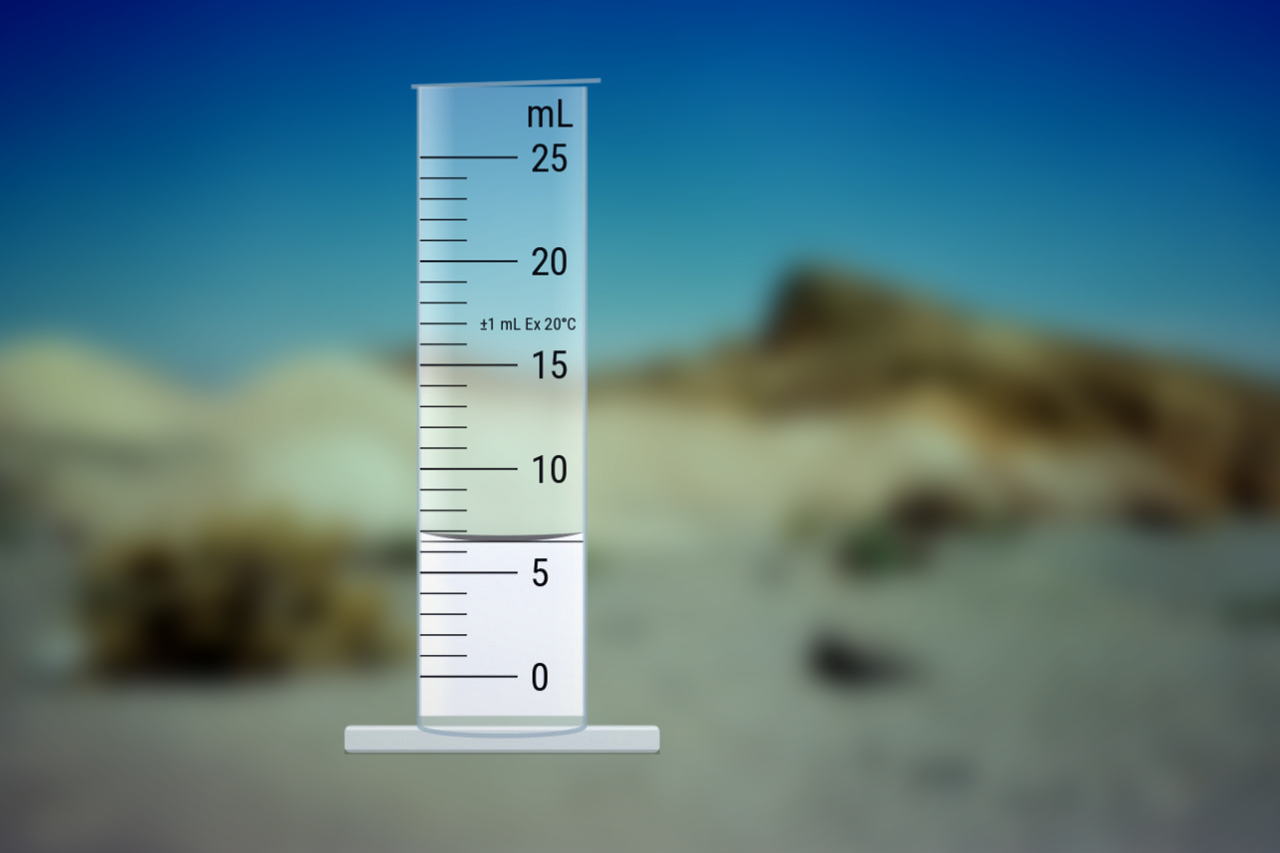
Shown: 6.5 mL
